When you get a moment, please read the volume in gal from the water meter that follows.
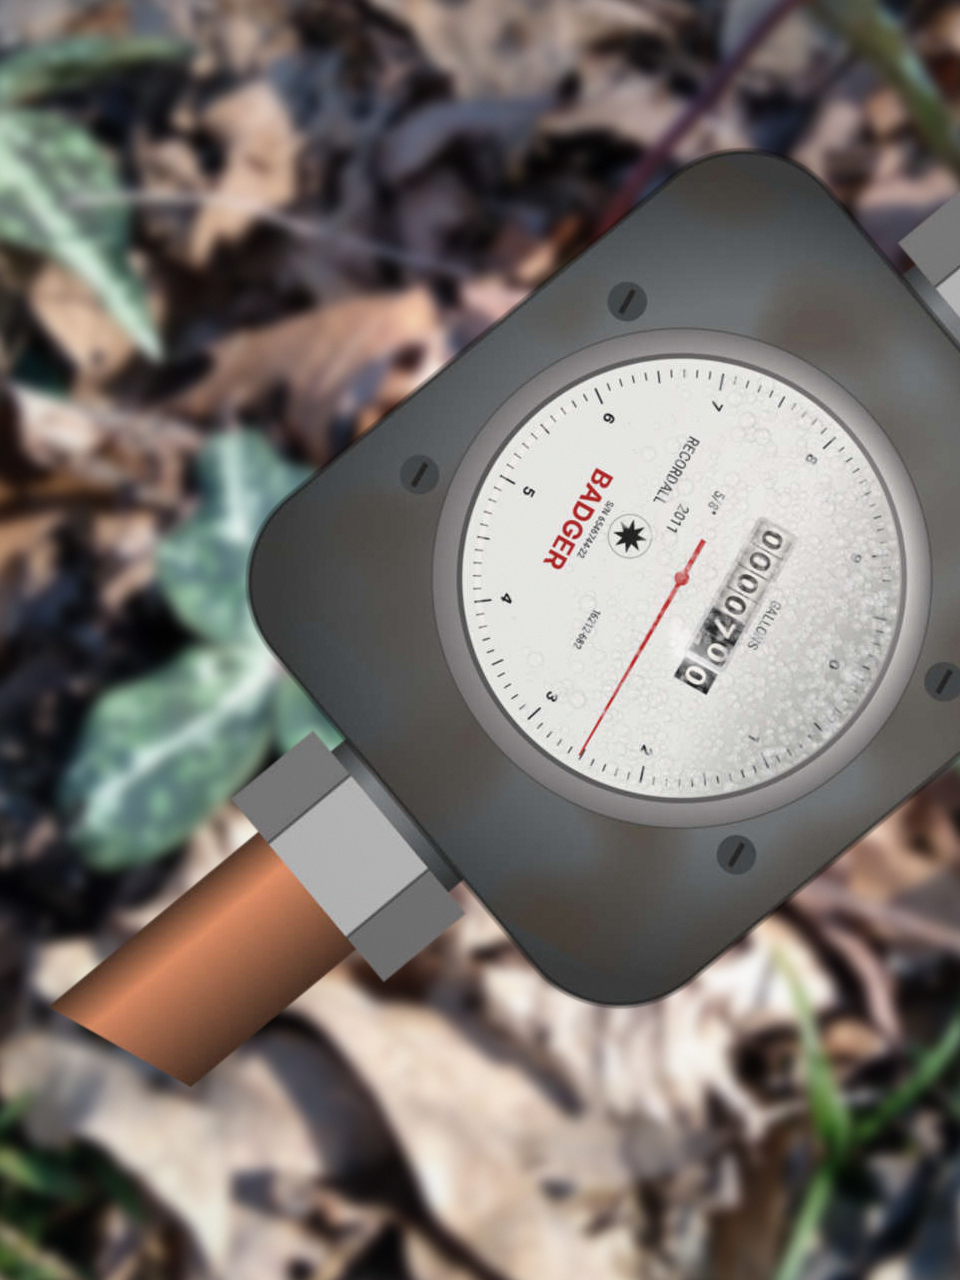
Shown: 702.5 gal
